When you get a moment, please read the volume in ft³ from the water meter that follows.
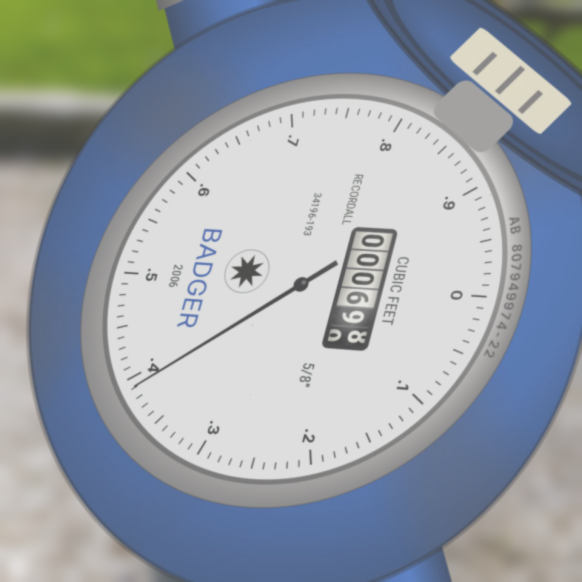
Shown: 698.39 ft³
